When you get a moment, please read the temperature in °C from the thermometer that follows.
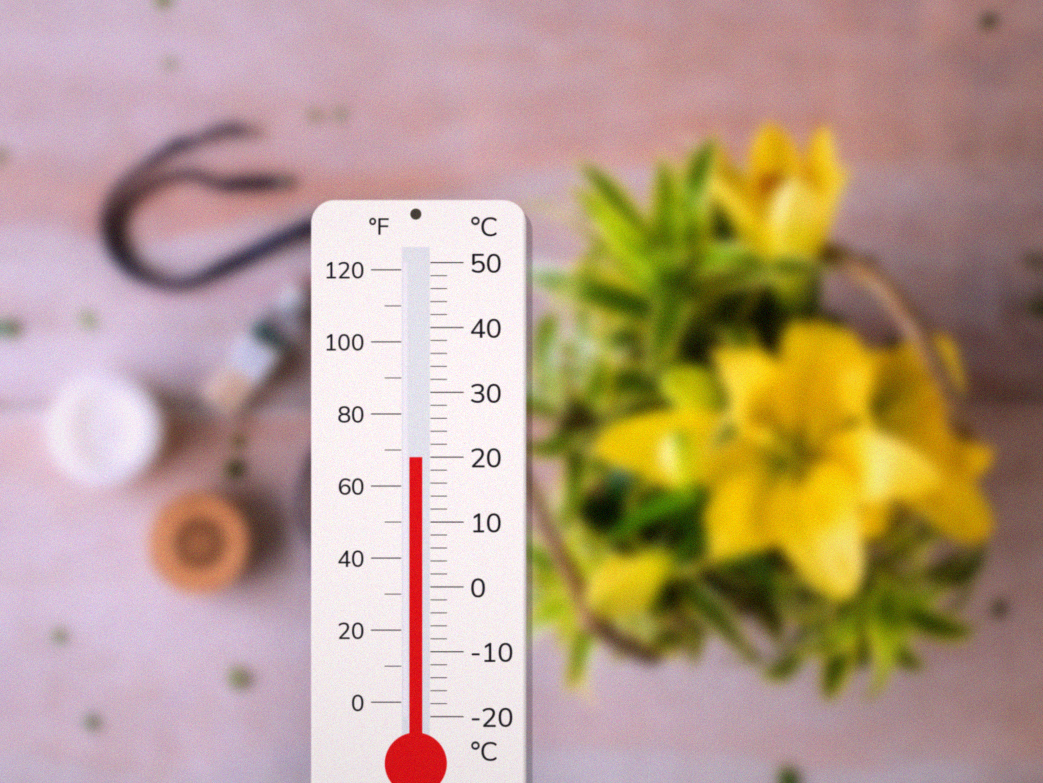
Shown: 20 °C
